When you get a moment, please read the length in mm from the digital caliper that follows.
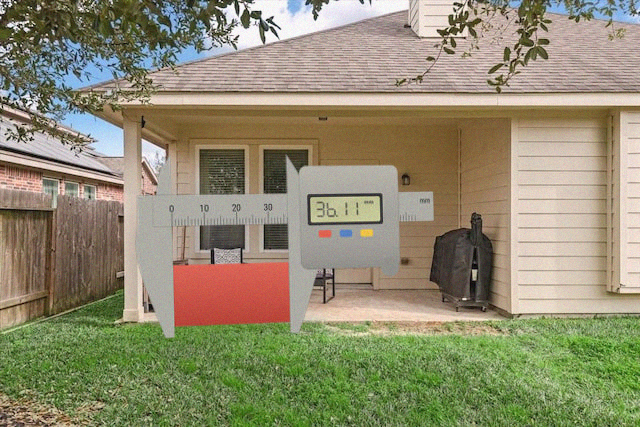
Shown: 36.11 mm
